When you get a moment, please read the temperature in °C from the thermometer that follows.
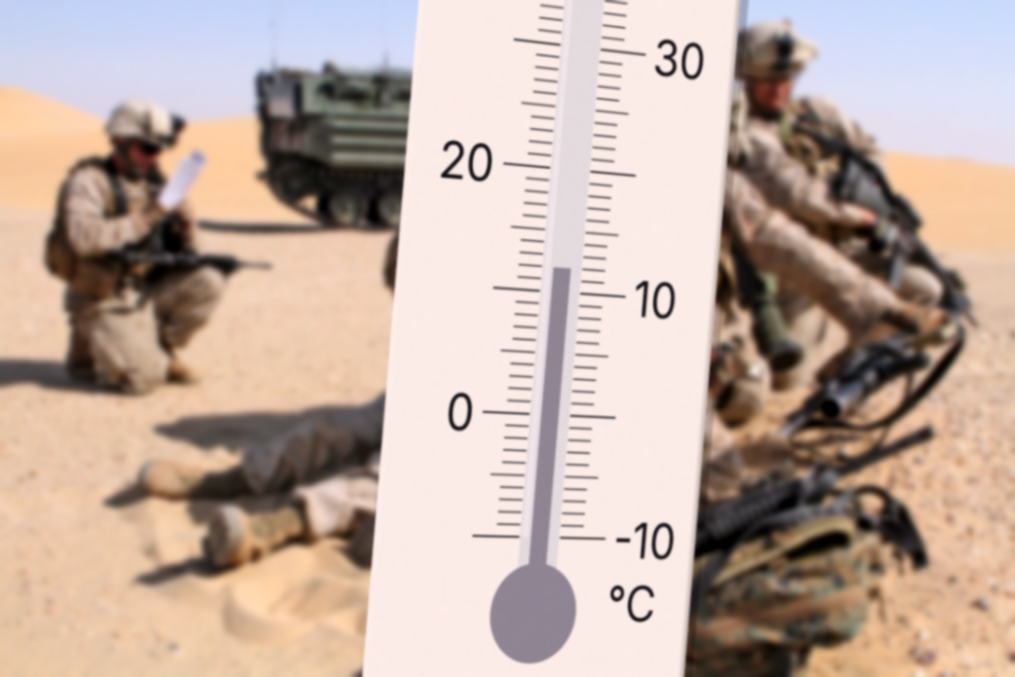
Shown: 12 °C
